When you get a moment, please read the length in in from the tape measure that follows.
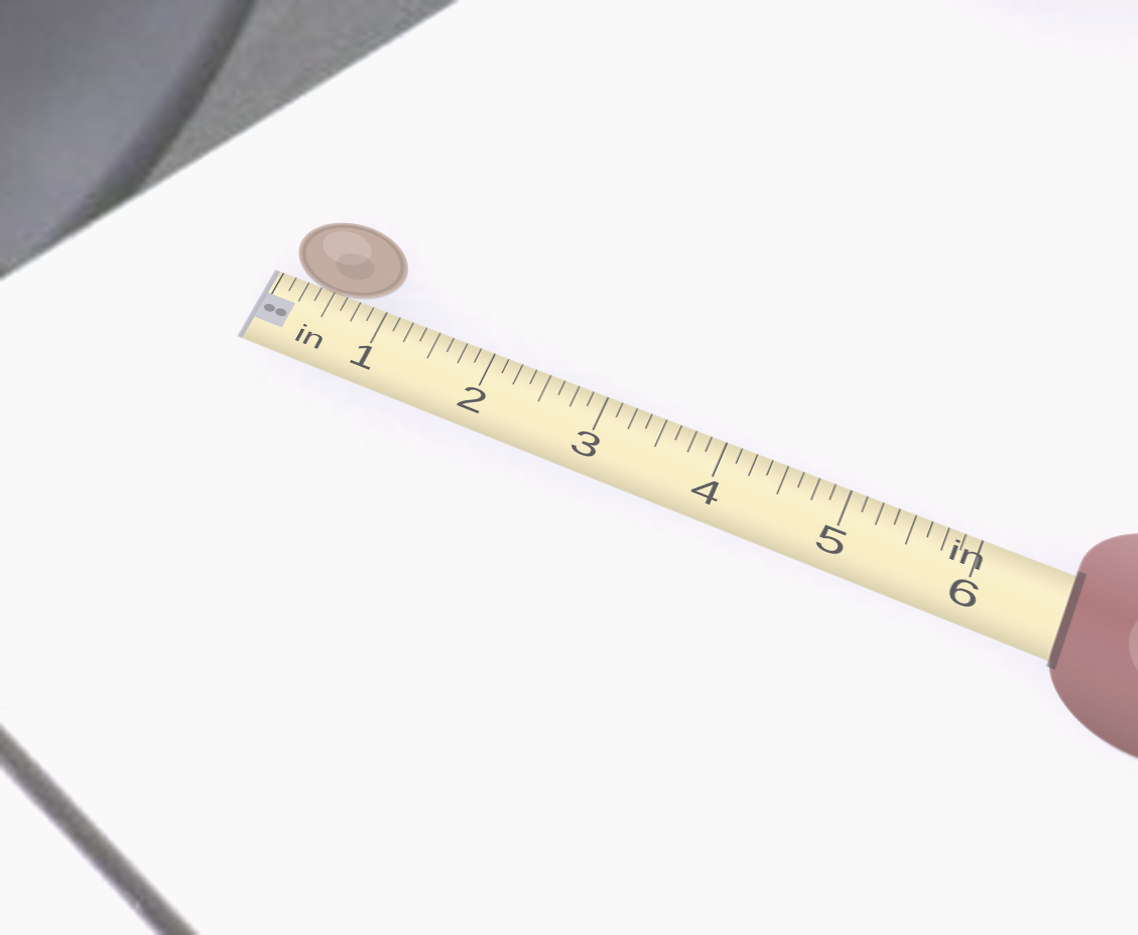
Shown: 1 in
